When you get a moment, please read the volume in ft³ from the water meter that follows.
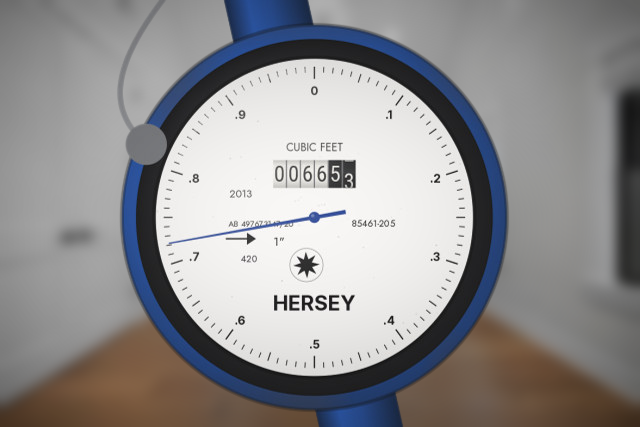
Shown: 6652.72 ft³
